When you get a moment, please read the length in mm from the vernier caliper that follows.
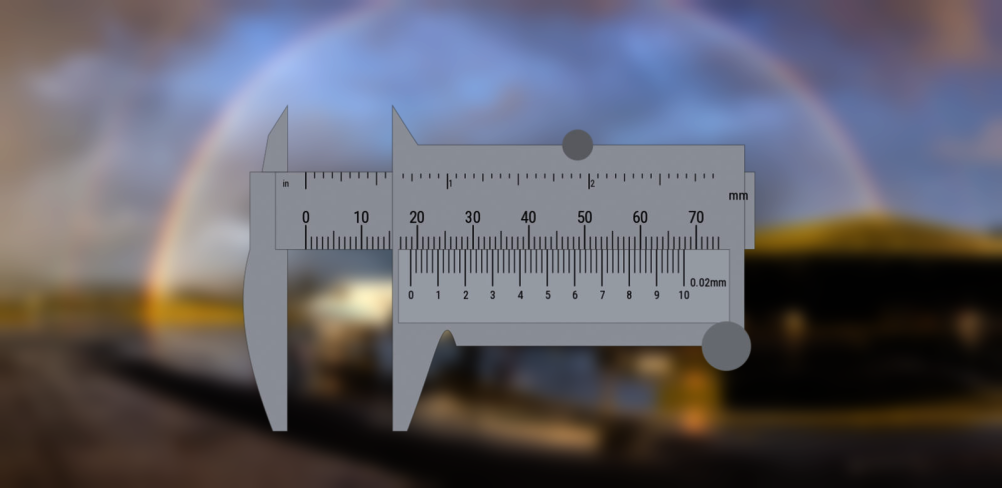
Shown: 18.8 mm
